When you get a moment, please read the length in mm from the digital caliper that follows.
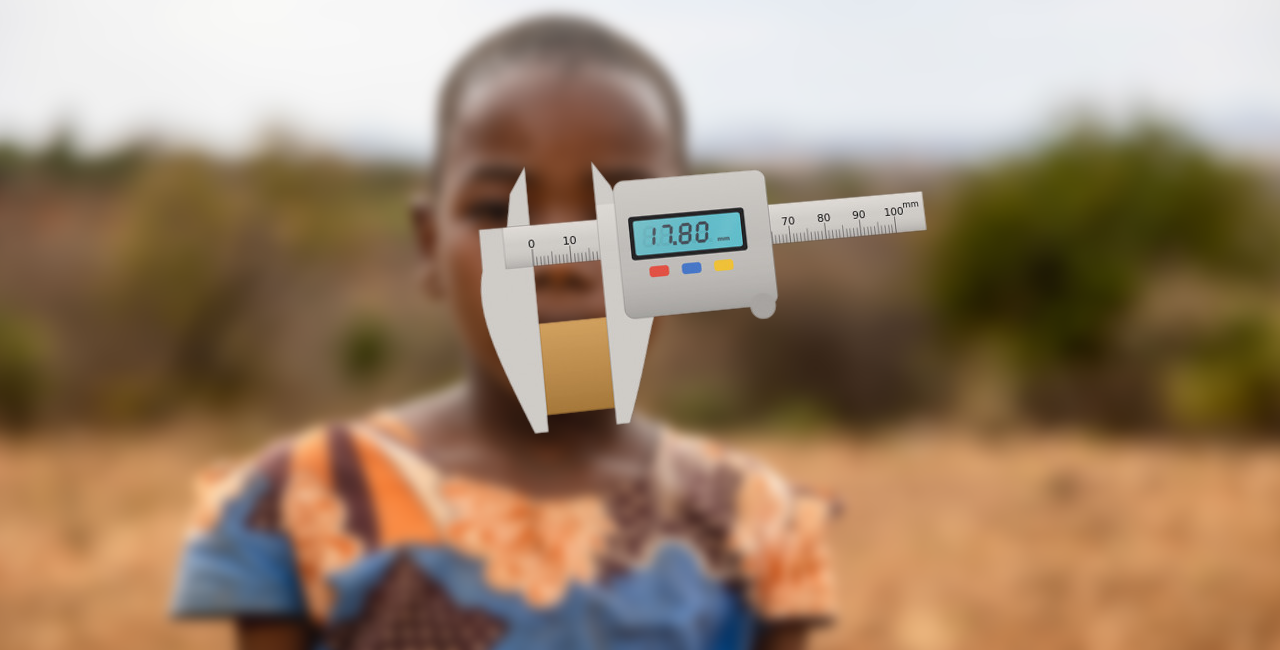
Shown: 17.80 mm
